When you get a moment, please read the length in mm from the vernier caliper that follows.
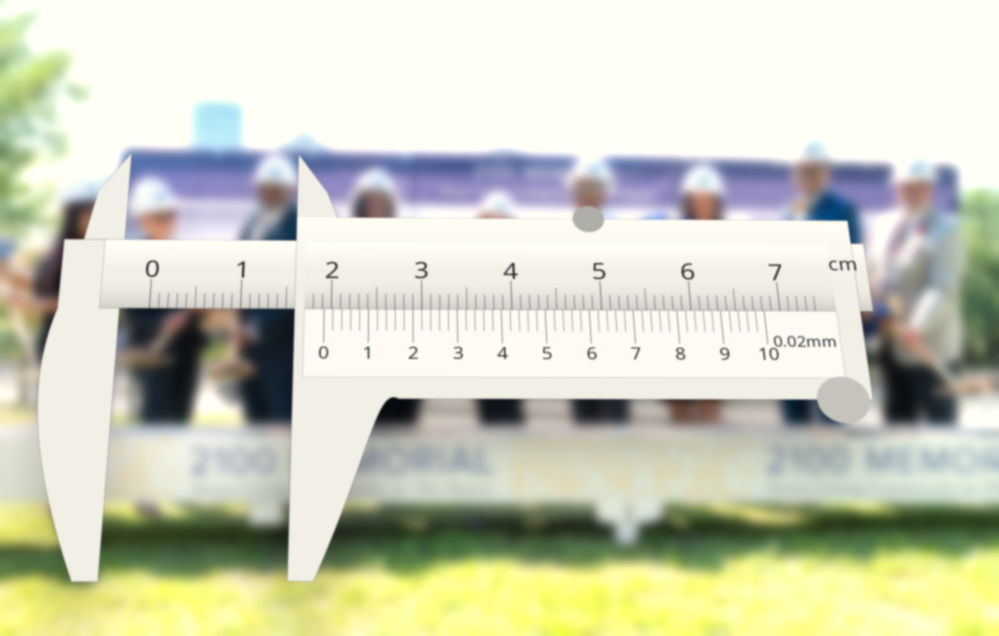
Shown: 19.2 mm
